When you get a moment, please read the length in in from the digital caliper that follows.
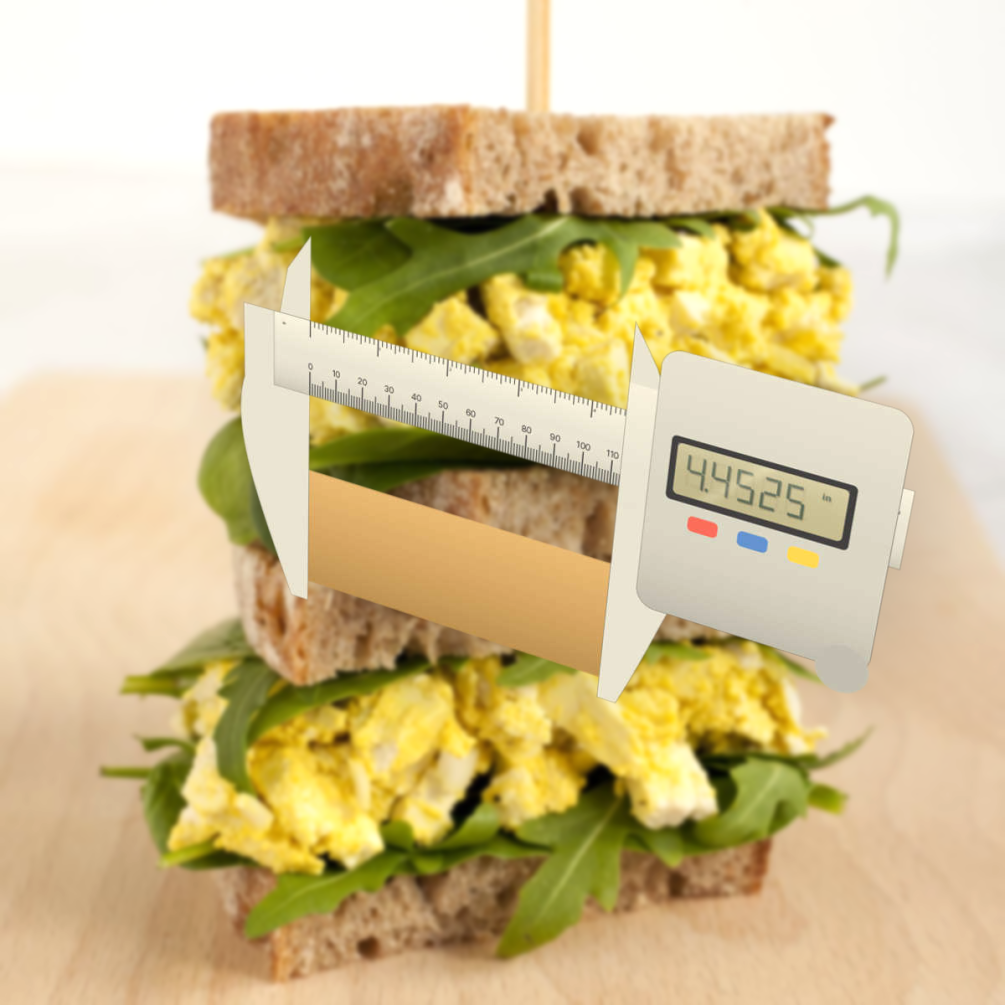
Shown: 4.4525 in
